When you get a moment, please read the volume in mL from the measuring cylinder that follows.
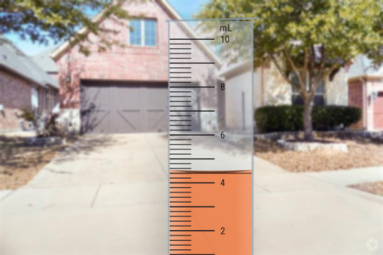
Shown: 4.4 mL
